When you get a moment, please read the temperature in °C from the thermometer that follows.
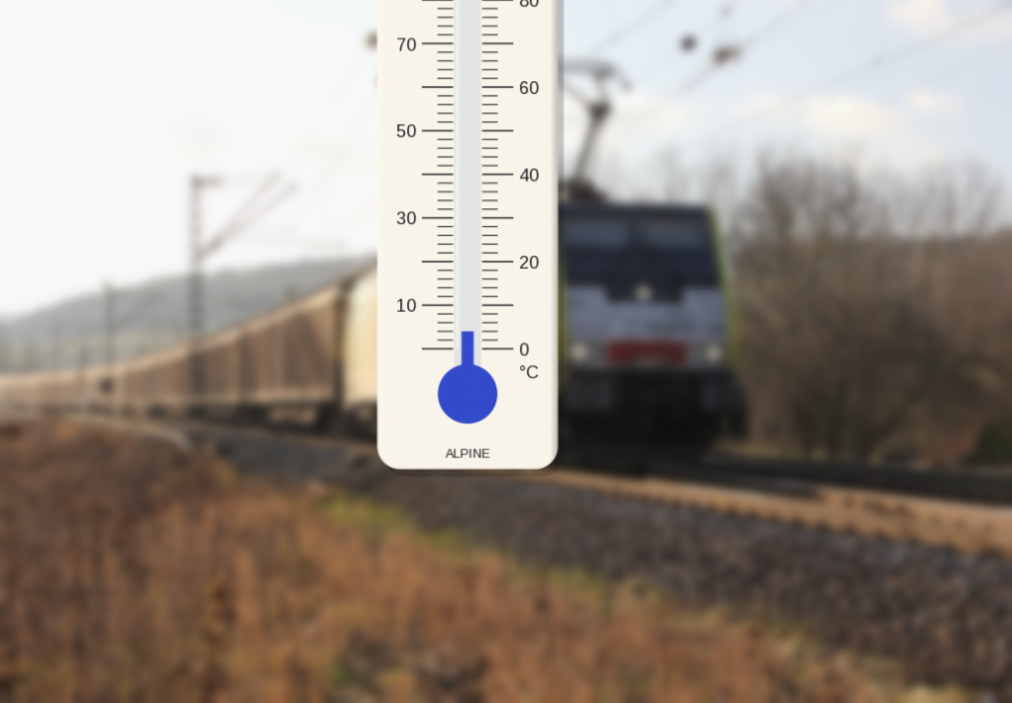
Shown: 4 °C
